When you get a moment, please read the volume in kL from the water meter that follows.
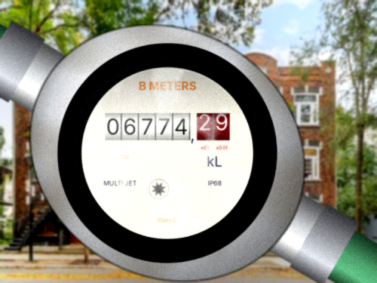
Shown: 6774.29 kL
